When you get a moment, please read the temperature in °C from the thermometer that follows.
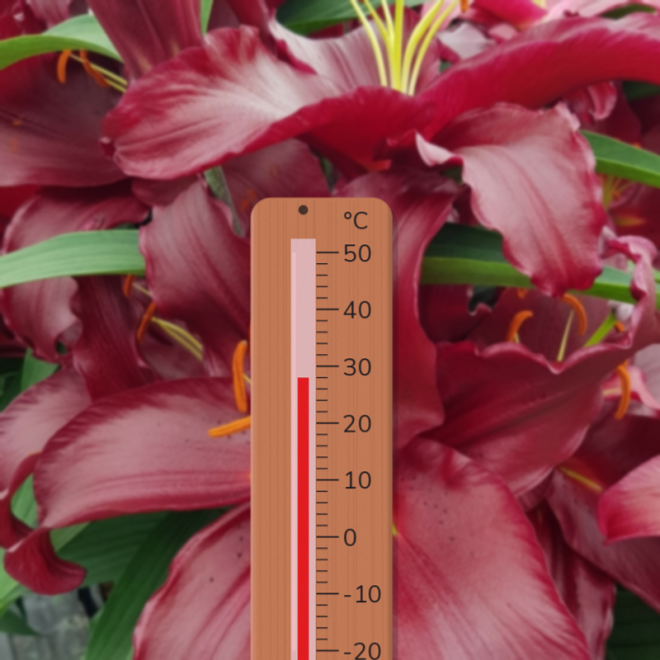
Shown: 28 °C
